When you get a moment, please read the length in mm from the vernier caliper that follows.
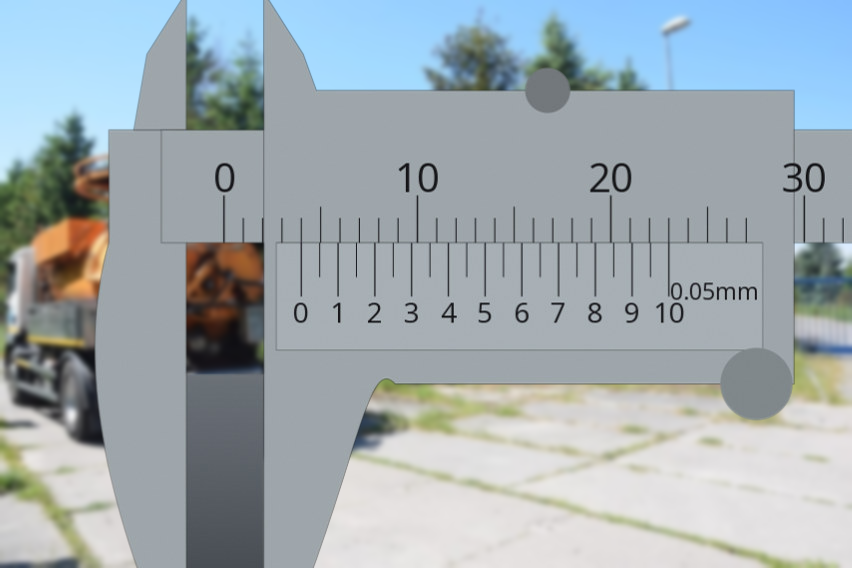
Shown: 4.0 mm
